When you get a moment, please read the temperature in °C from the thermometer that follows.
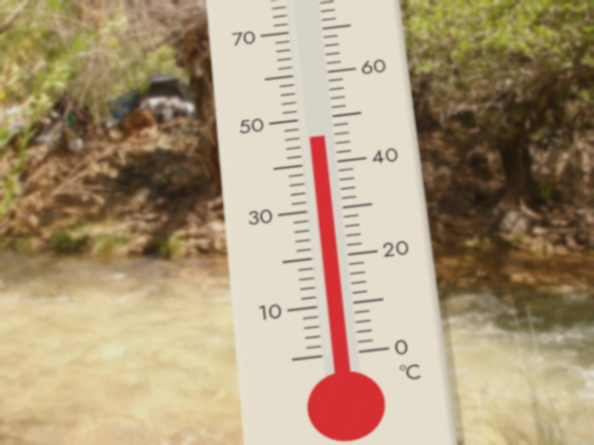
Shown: 46 °C
